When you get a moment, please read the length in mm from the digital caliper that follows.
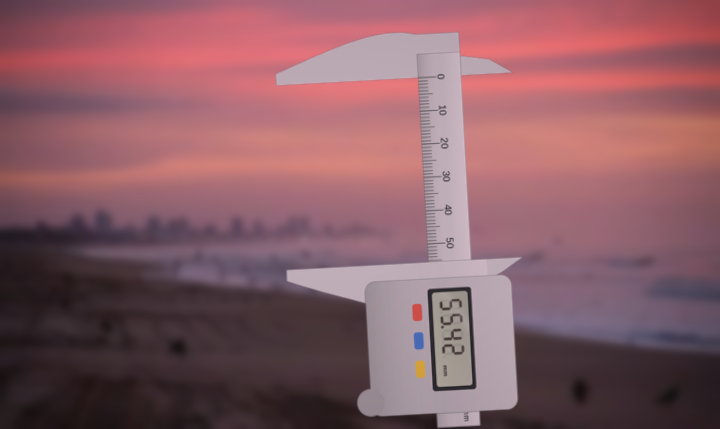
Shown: 55.42 mm
